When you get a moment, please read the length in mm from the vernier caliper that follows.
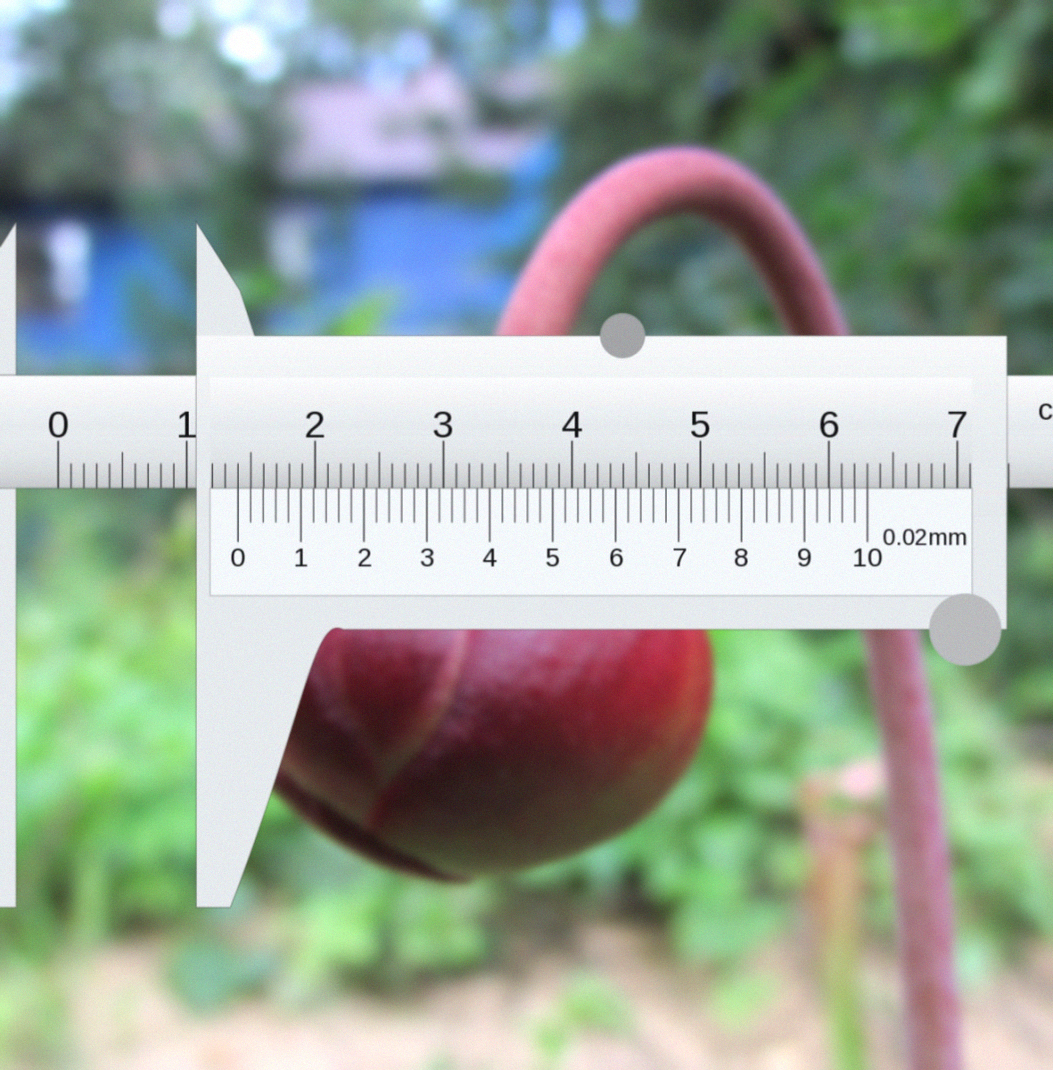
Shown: 14.0 mm
